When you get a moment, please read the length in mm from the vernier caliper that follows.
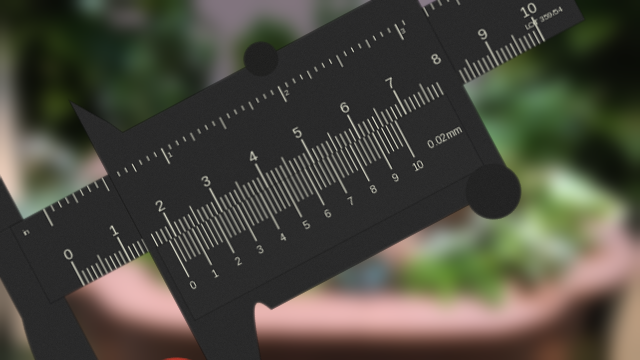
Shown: 18.5 mm
